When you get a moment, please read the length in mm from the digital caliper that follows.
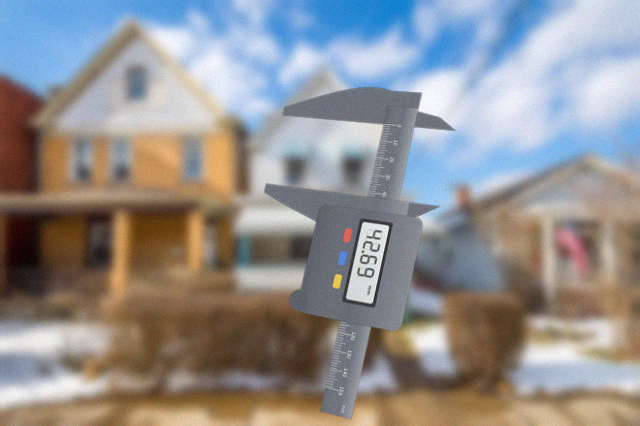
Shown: 42.69 mm
